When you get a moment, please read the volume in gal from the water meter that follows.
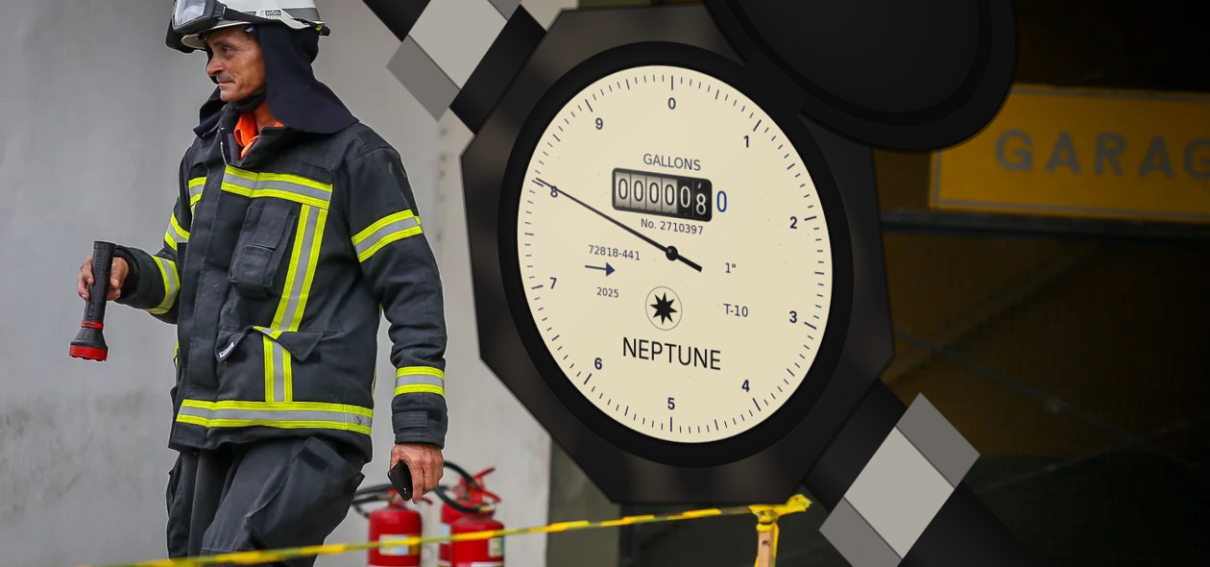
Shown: 78.0 gal
